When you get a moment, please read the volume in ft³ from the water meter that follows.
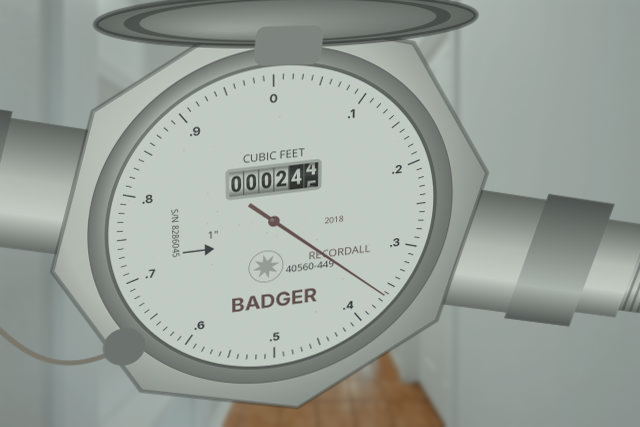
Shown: 244.36 ft³
